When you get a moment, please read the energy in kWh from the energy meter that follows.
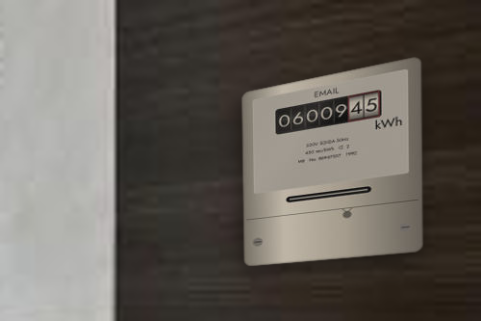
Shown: 6009.45 kWh
